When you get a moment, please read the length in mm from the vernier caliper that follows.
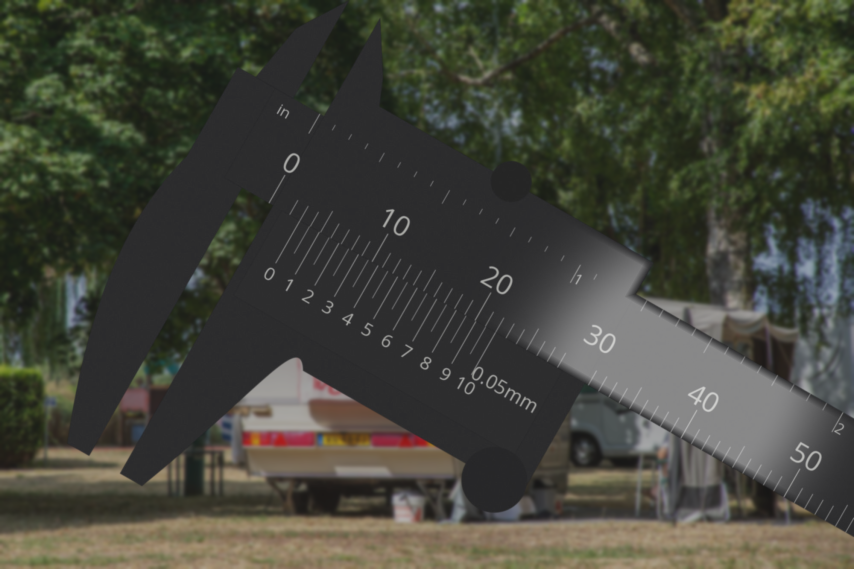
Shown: 3.0 mm
